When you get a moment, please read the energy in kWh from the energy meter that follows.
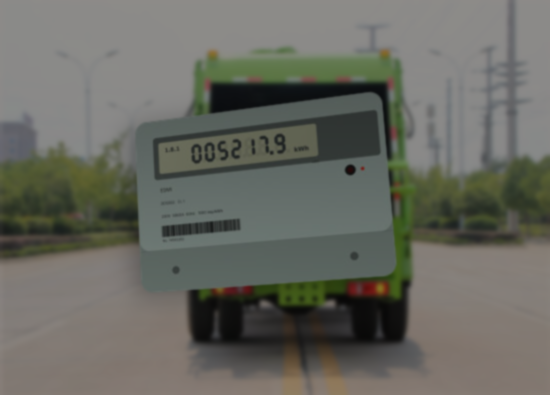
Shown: 5217.9 kWh
